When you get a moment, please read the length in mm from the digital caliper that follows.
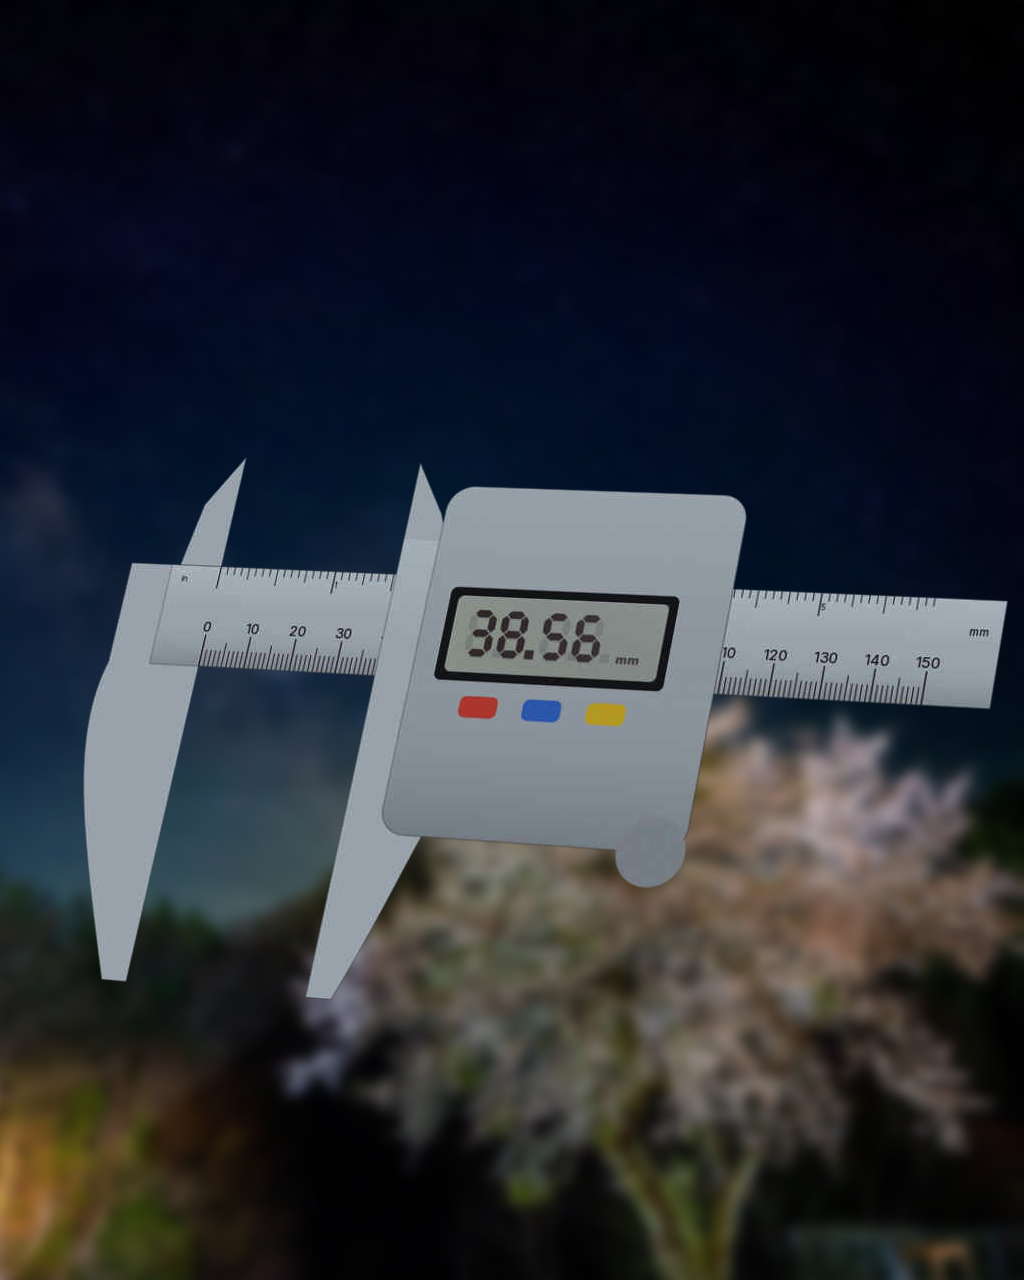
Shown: 38.56 mm
